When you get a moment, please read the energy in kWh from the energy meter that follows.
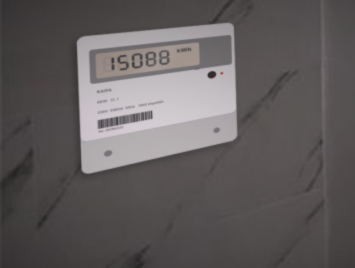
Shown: 15088 kWh
